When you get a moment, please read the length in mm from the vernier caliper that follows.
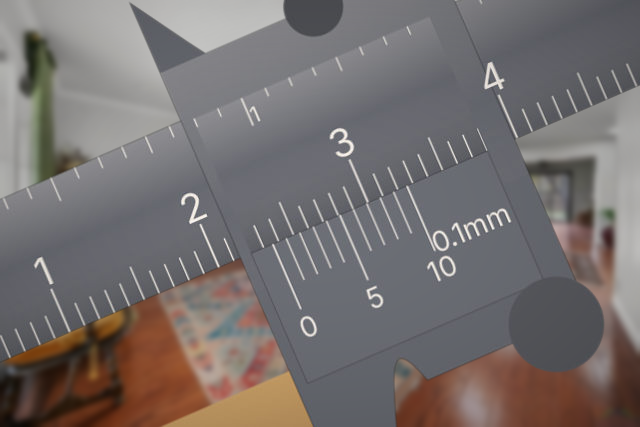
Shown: 23.6 mm
